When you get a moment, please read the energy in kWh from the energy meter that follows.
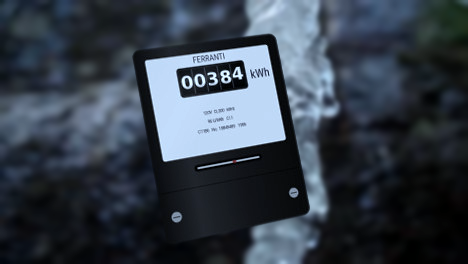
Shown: 384 kWh
